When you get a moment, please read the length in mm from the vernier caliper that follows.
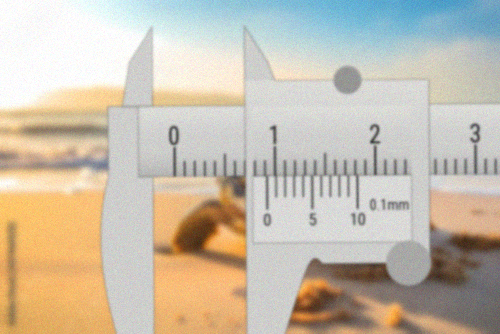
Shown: 9.2 mm
